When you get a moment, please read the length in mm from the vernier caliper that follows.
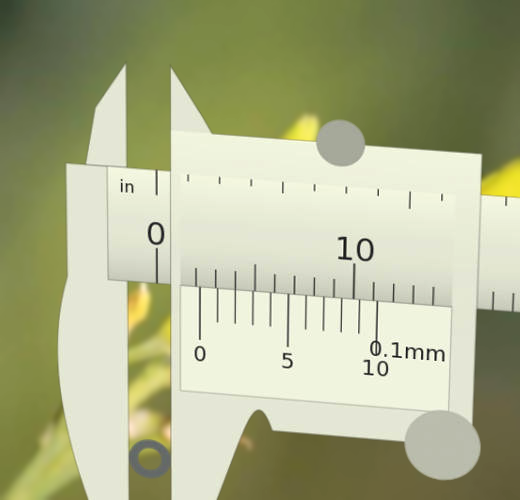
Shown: 2.2 mm
